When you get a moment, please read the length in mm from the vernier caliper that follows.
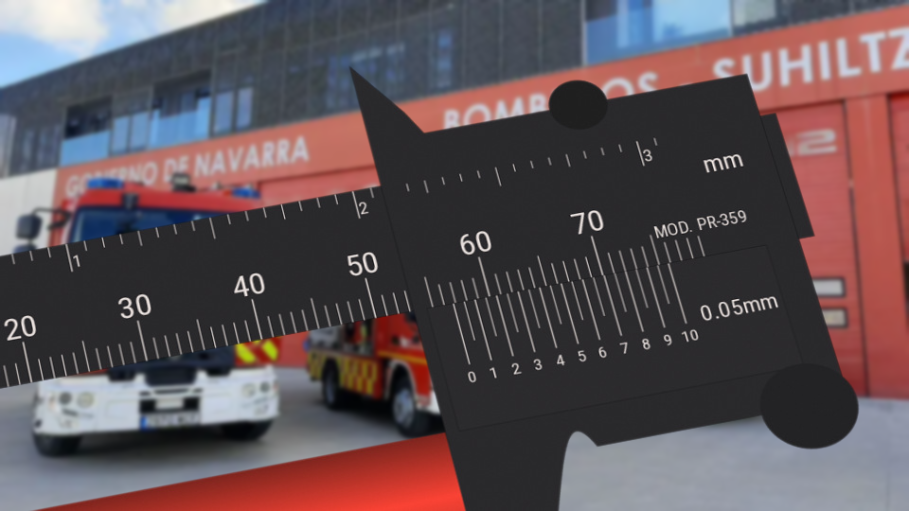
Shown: 56.8 mm
